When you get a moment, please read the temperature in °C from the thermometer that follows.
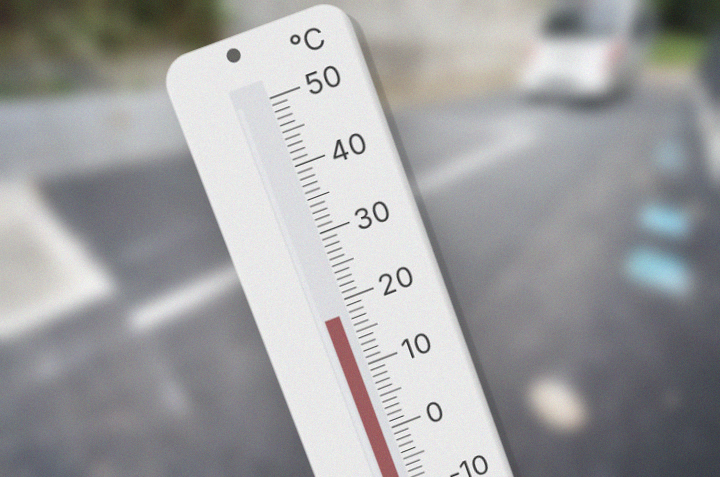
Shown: 18 °C
